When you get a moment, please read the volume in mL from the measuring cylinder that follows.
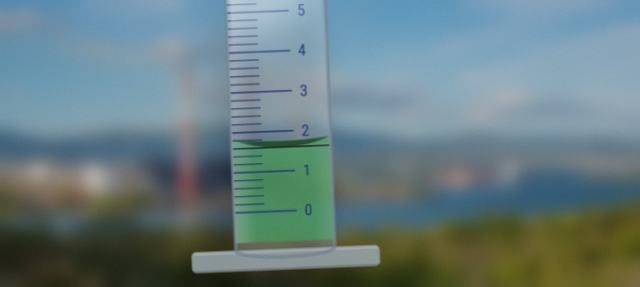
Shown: 1.6 mL
